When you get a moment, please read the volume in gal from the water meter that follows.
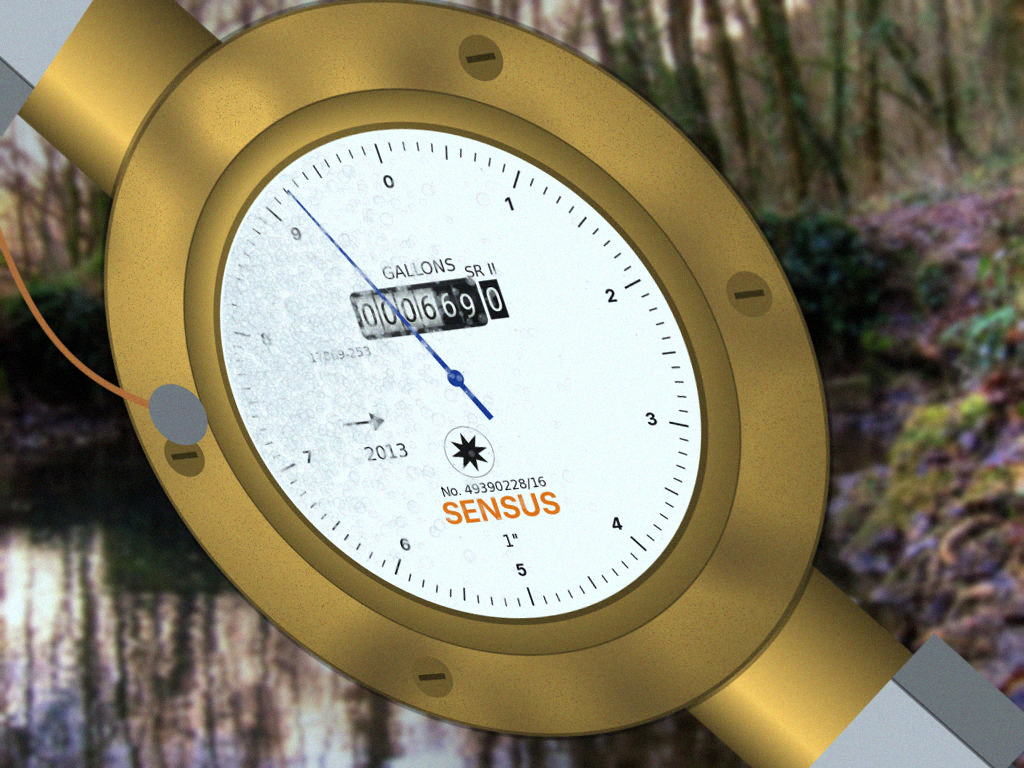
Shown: 6689.2 gal
